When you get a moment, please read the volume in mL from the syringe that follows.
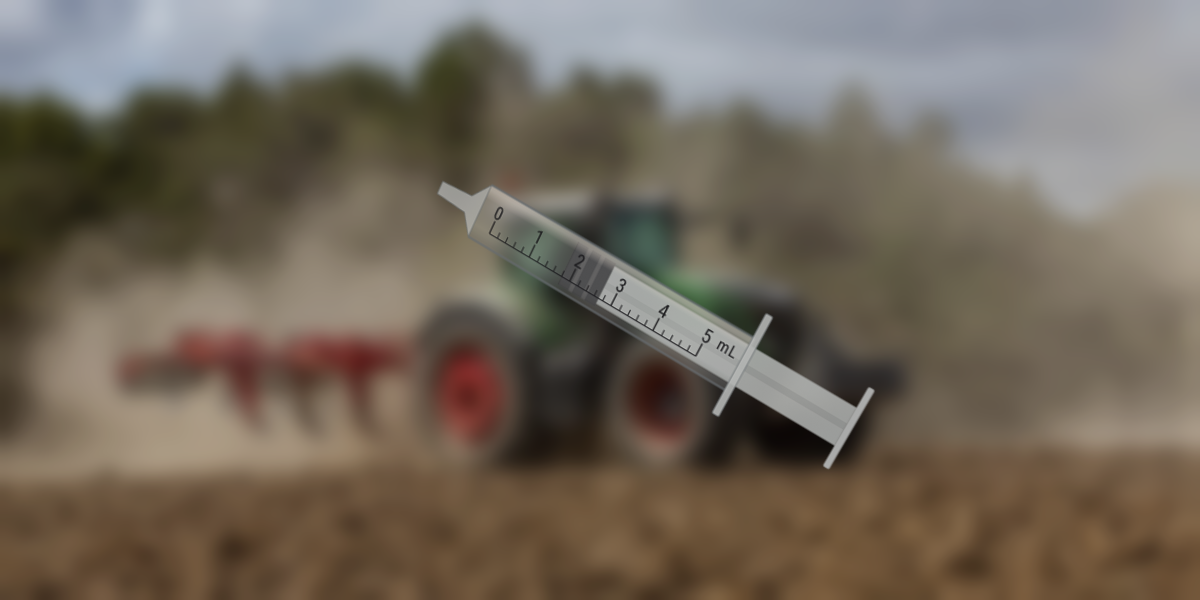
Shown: 1.8 mL
